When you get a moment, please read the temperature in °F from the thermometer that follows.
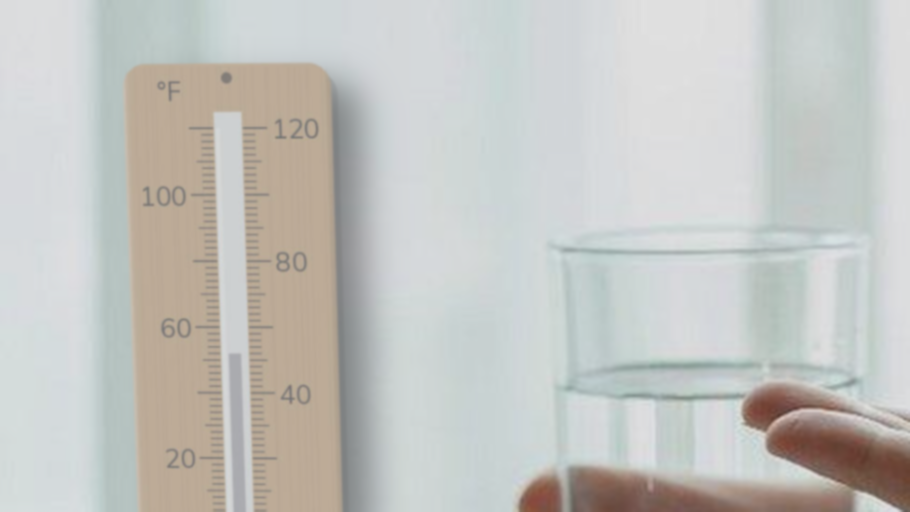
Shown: 52 °F
